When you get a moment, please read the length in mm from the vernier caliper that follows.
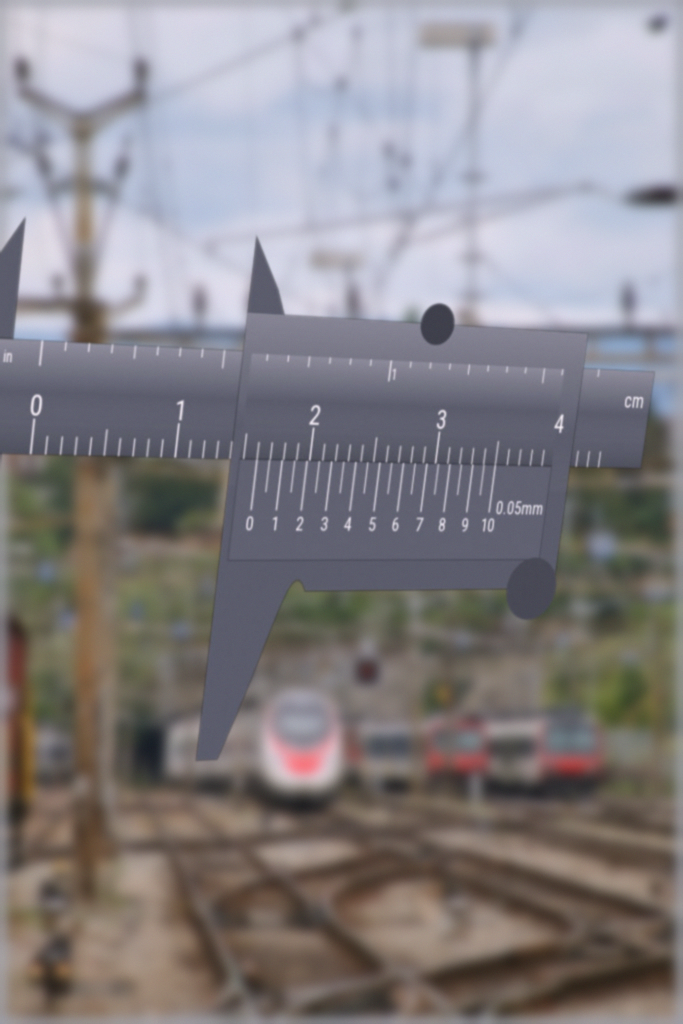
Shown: 16.0 mm
